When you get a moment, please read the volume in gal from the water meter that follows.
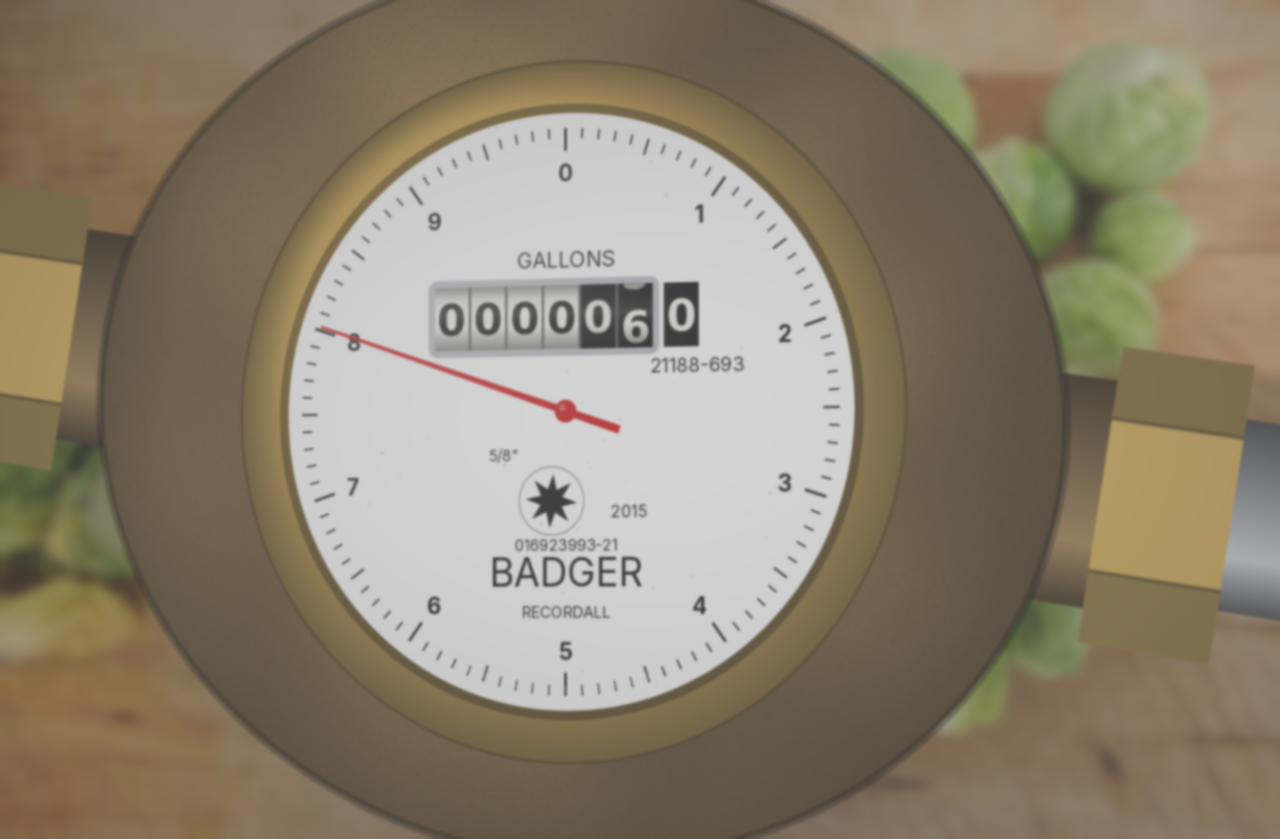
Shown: 58.0 gal
